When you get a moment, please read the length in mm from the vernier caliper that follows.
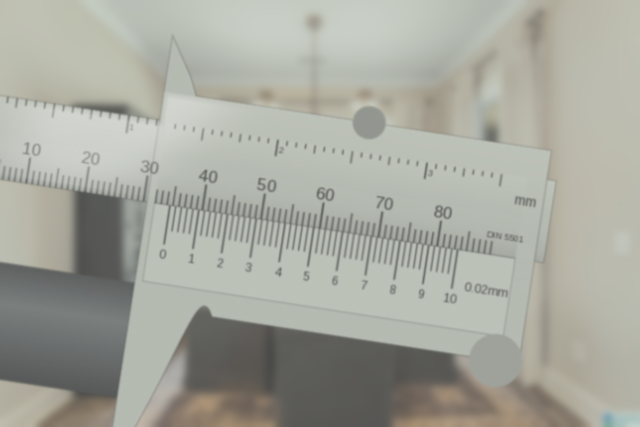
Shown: 34.5 mm
